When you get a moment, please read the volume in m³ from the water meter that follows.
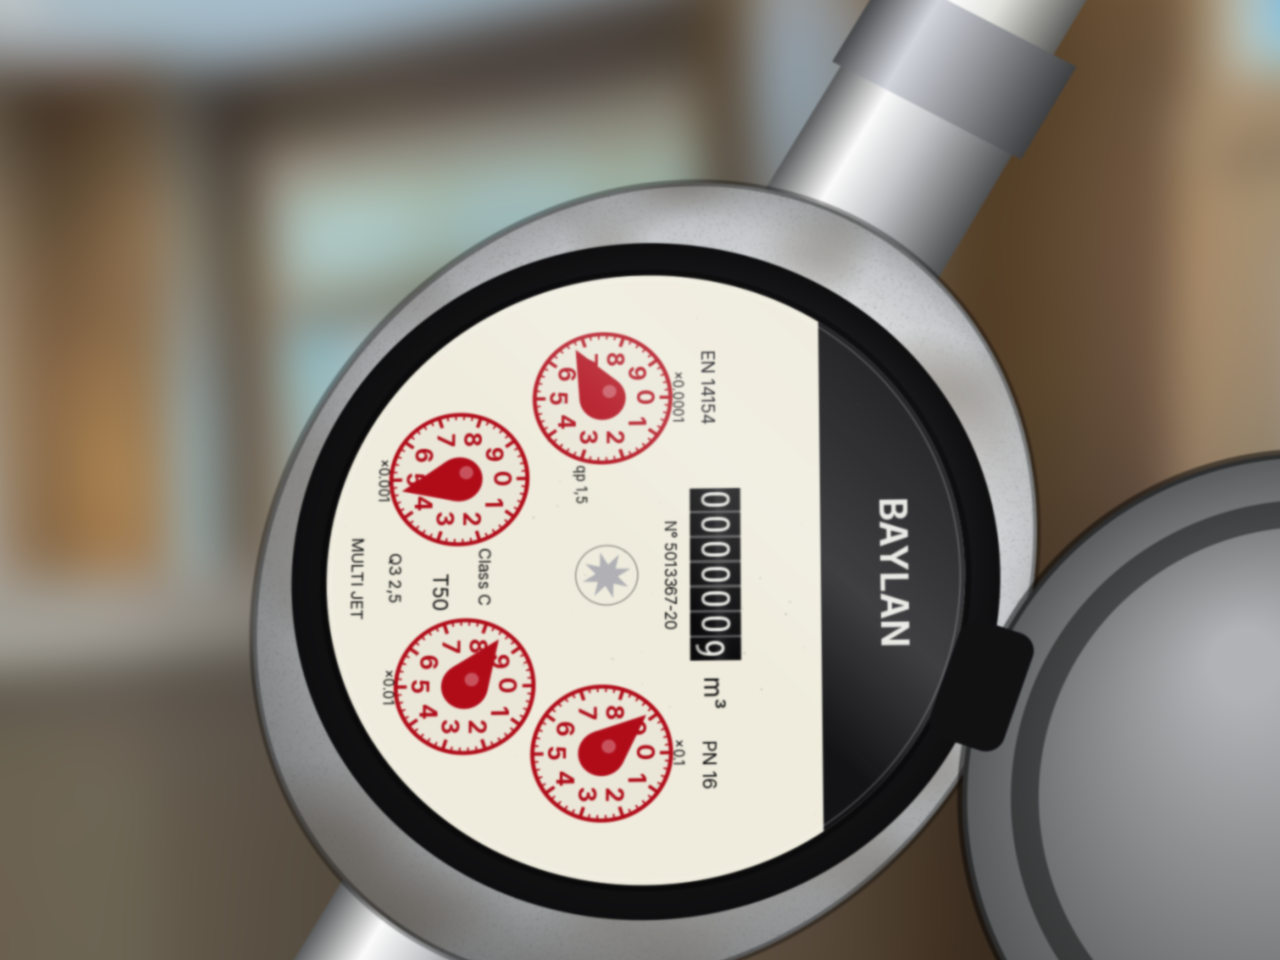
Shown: 8.8846 m³
